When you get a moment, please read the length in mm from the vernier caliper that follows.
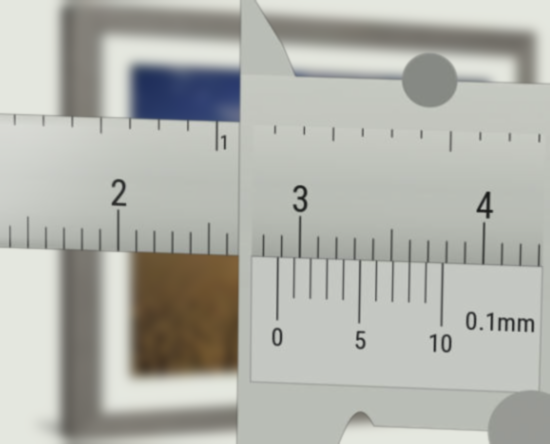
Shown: 28.8 mm
